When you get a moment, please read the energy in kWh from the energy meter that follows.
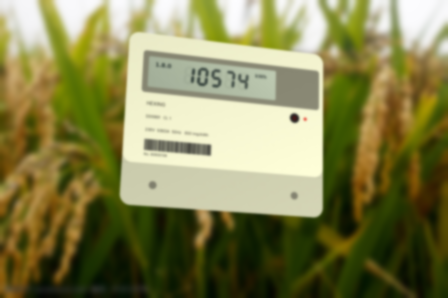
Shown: 10574 kWh
